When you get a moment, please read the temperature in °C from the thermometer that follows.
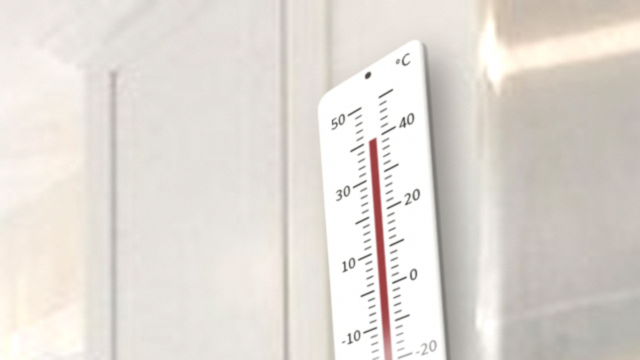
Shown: 40 °C
